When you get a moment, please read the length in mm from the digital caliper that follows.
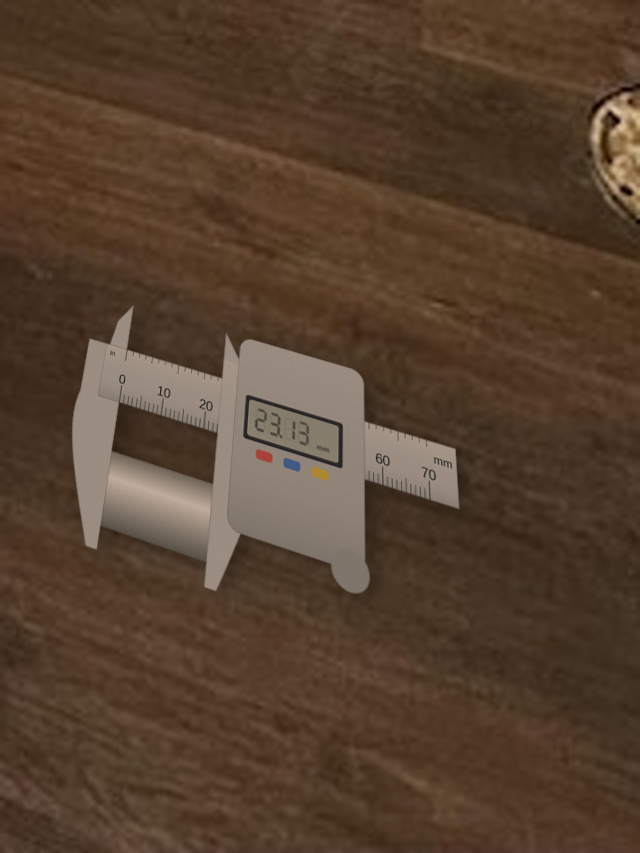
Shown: 23.13 mm
